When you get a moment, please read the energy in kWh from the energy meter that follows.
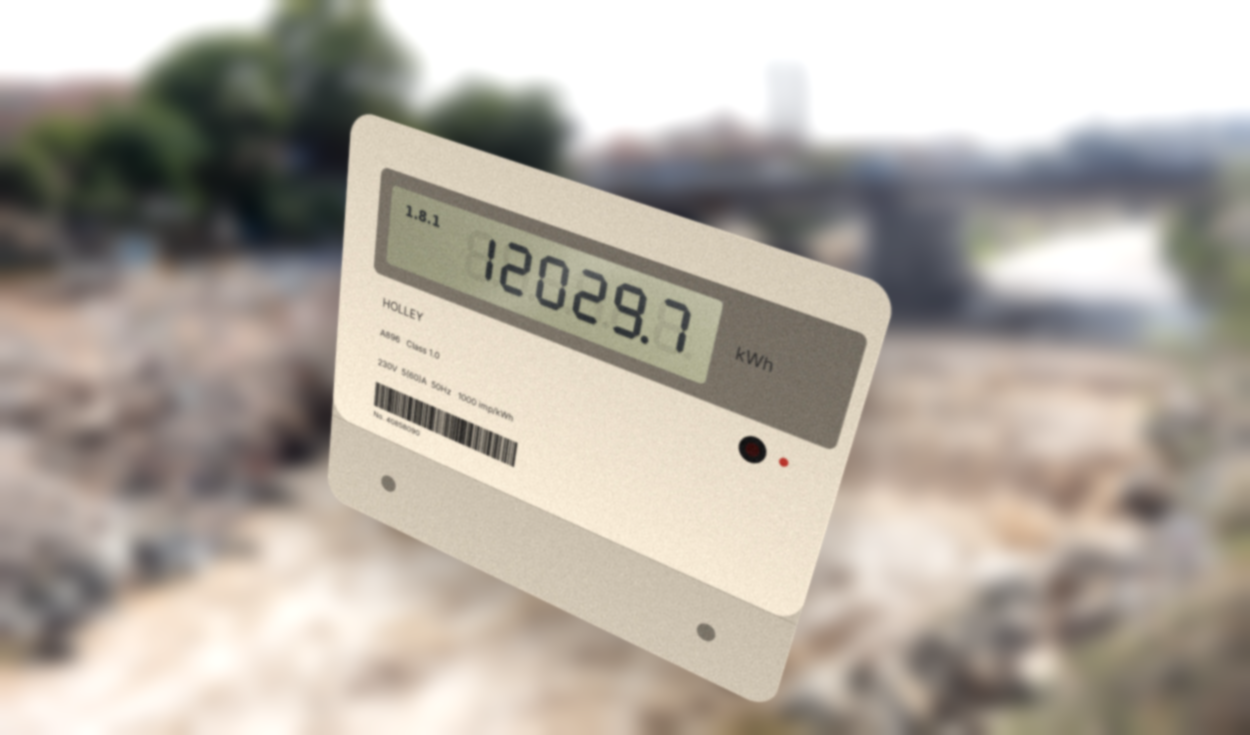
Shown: 12029.7 kWh
